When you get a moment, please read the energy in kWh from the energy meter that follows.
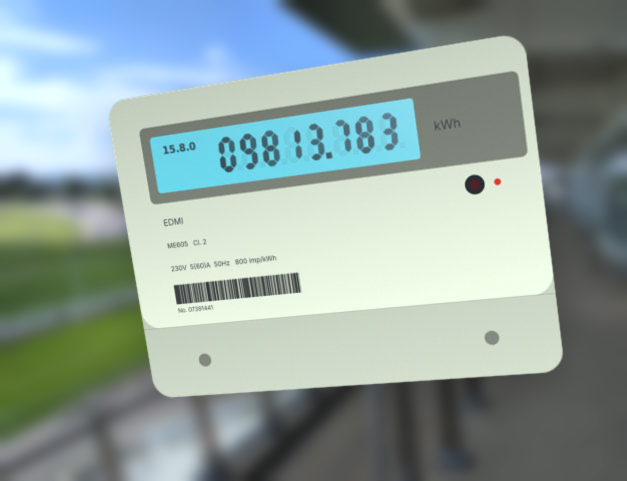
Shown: 9813.783 kWh
